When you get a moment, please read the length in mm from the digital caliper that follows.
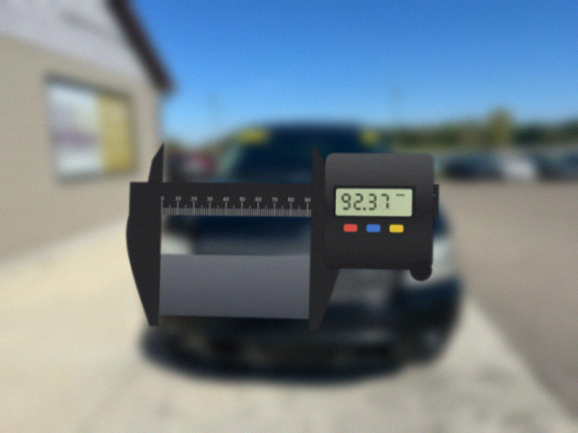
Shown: 92.37 mm
